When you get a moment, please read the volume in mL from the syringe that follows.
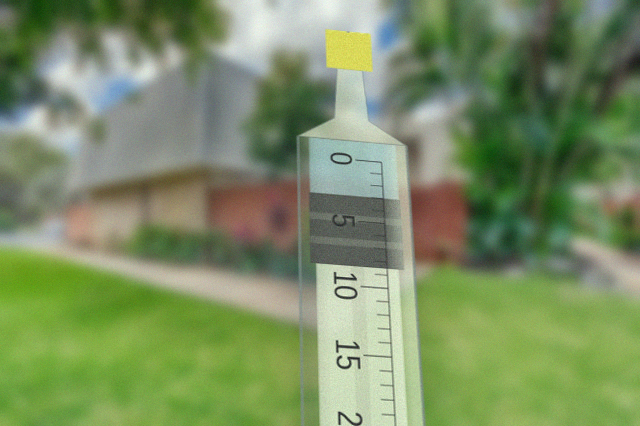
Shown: 3 mL
